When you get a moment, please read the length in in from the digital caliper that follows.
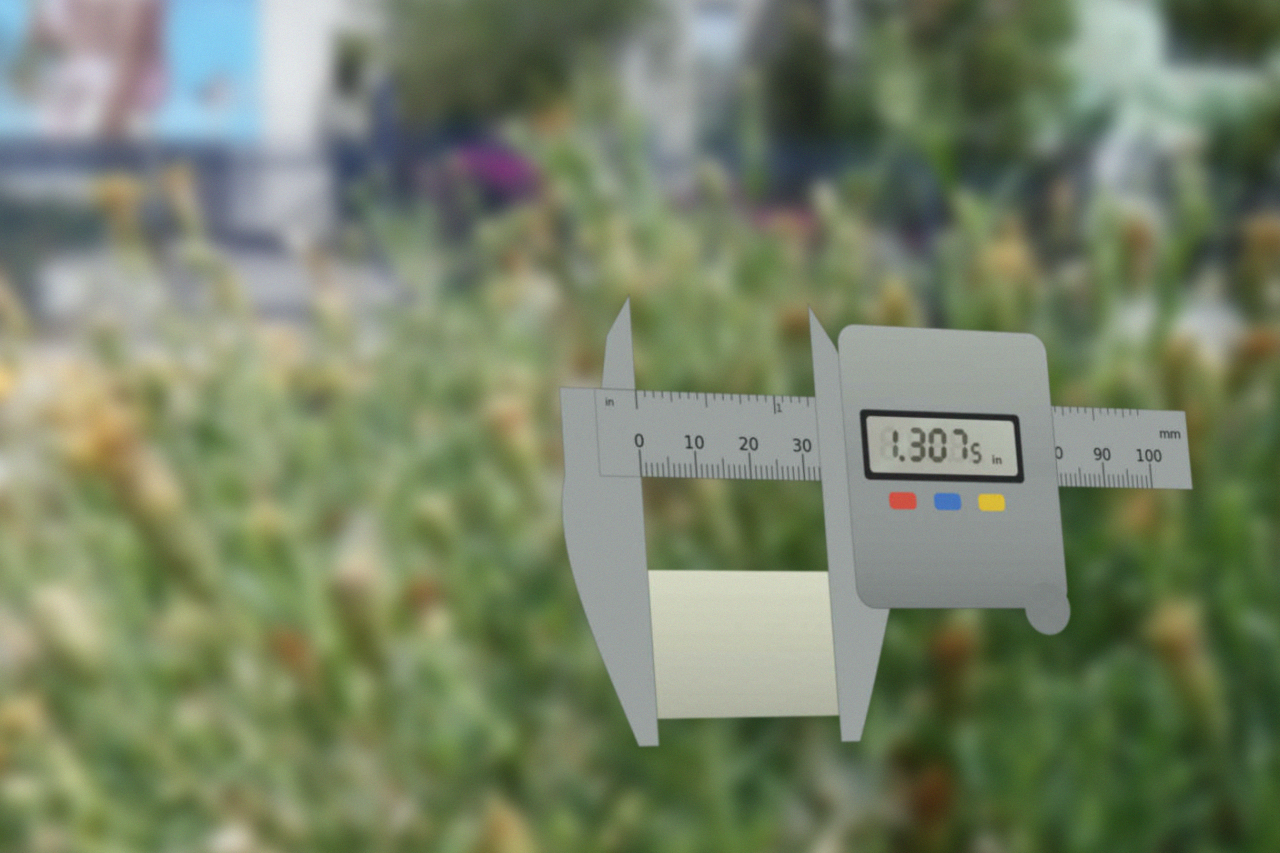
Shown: 1.3075 in
